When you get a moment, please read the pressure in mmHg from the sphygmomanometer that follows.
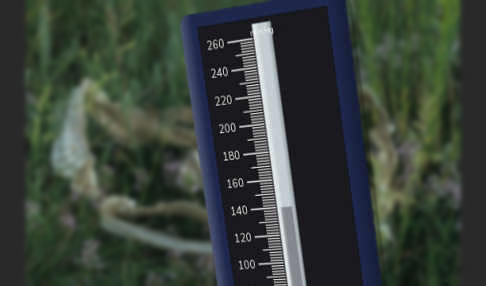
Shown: 140 mmHg
